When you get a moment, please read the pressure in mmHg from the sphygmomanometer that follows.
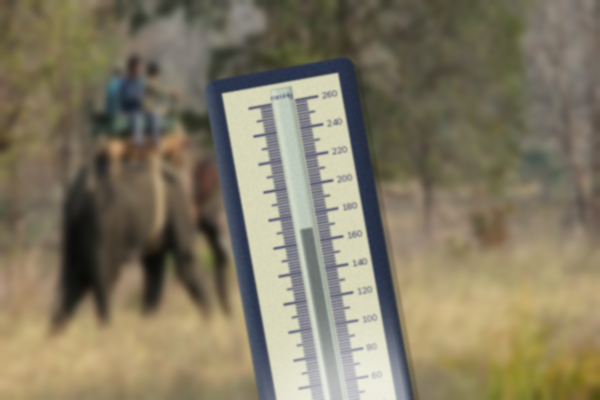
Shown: 170 mmHg
